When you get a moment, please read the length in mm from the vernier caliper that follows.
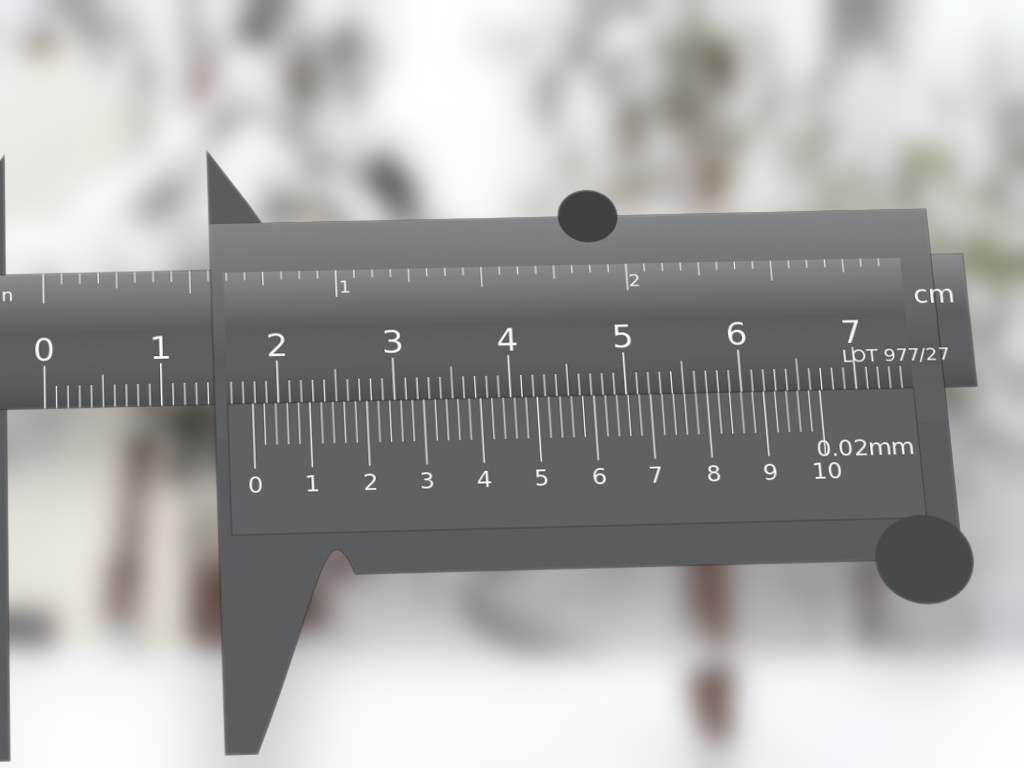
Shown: 17.8 mm
